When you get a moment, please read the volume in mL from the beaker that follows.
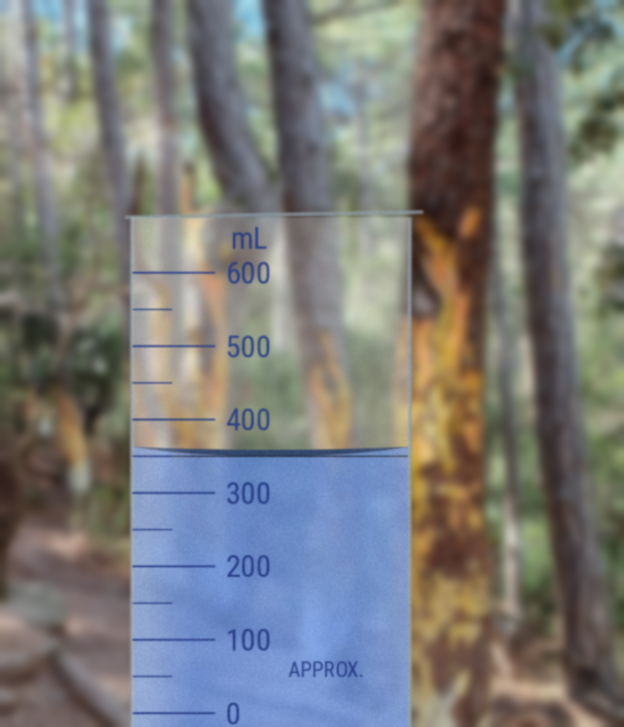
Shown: 350 mL
